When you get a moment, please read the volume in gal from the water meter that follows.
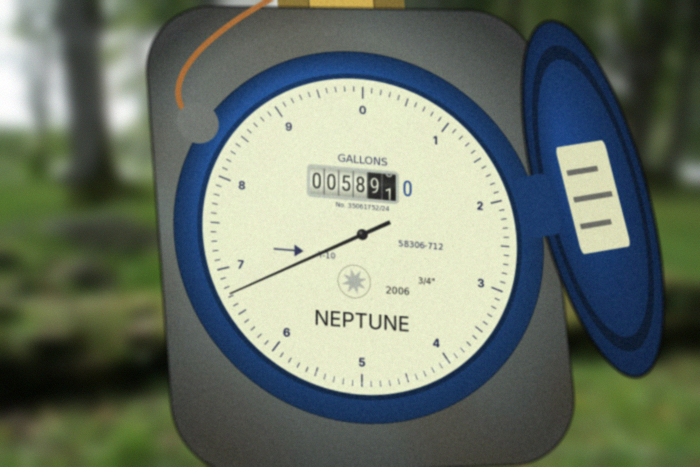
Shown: 58906.7 gal
